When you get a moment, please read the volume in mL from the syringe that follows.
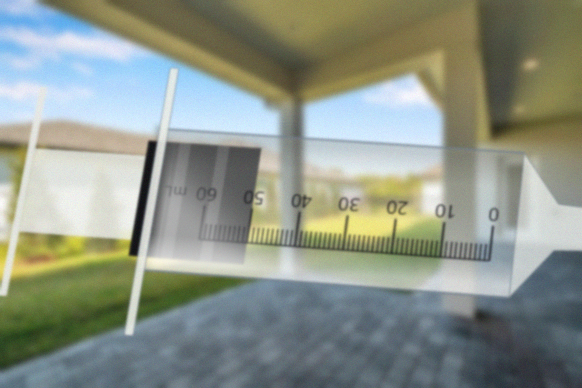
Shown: 50 mL
